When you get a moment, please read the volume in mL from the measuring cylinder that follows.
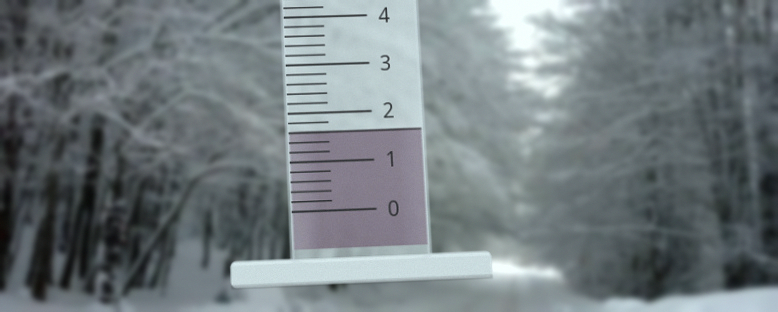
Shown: 1.6 mL
